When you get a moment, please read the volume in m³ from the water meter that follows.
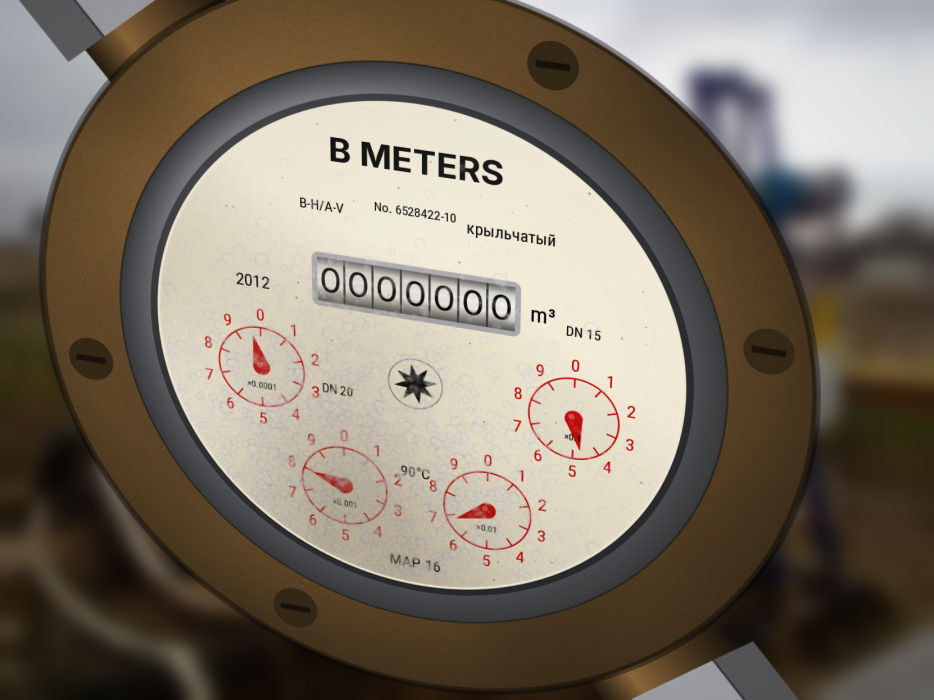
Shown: 0.4679 m³
